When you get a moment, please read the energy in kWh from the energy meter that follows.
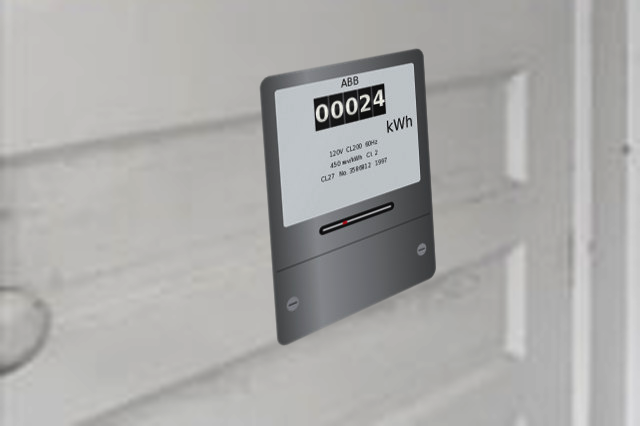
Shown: 24 kWh
